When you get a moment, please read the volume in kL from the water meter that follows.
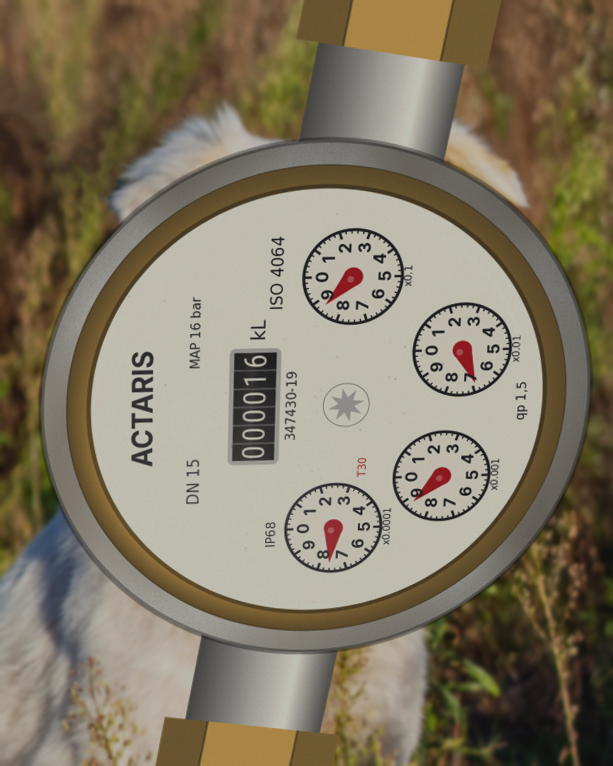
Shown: 16.8687 kL
